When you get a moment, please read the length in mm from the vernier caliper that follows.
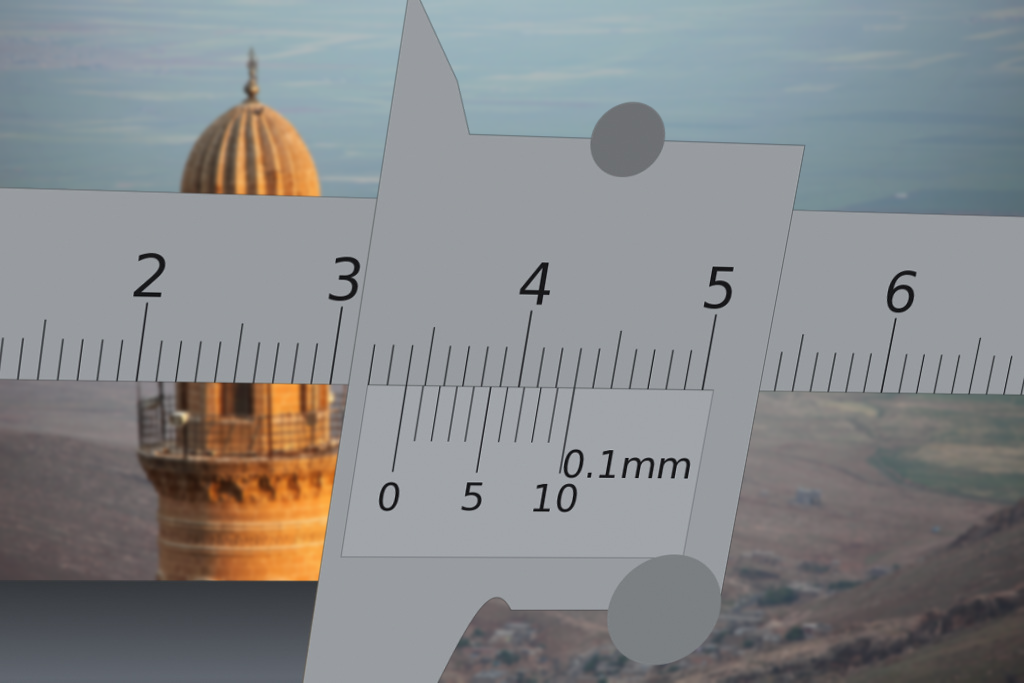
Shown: 34.0 mm
